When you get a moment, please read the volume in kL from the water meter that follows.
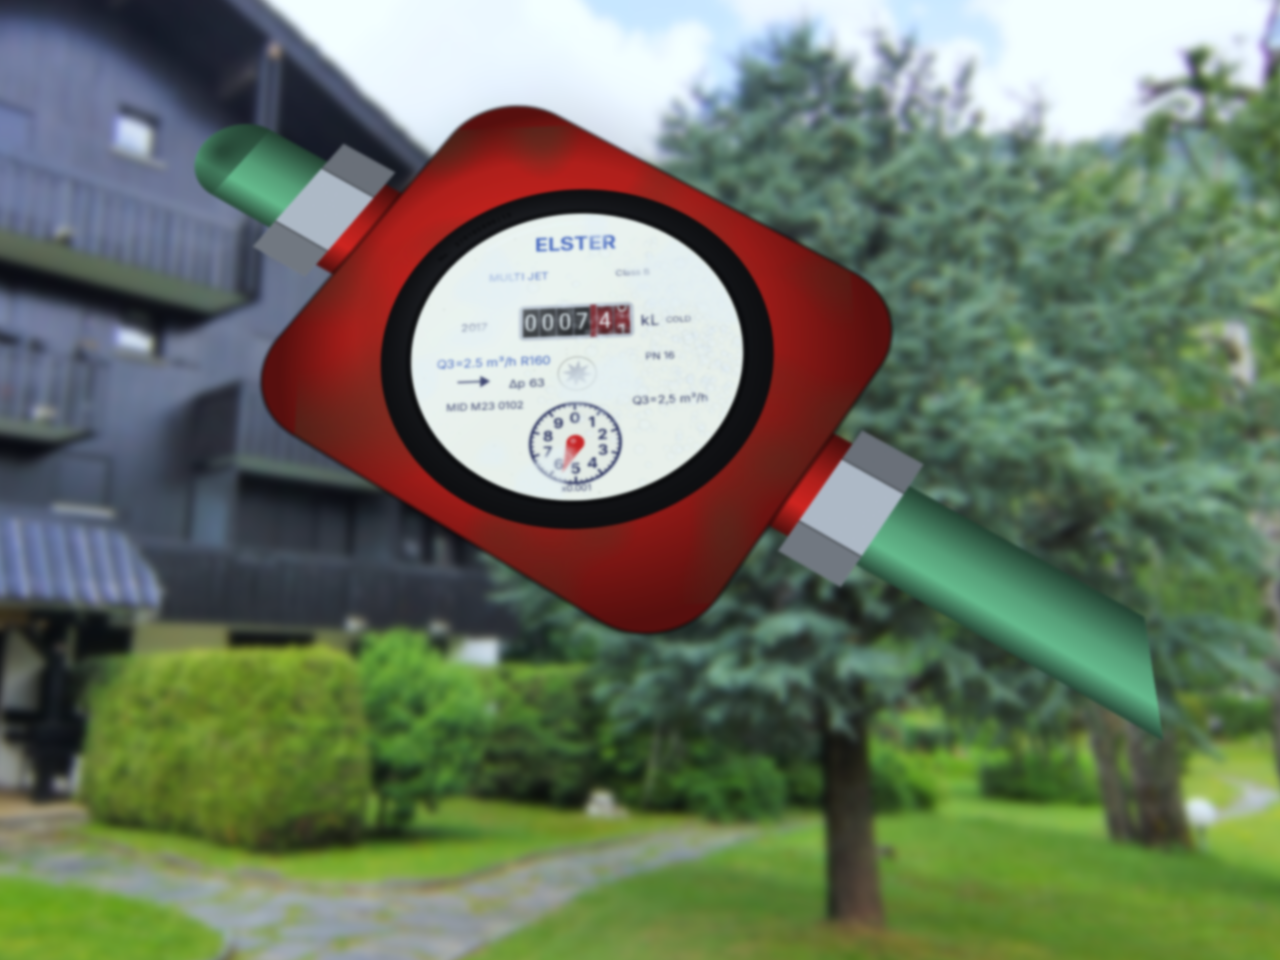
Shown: 7.405 kL
